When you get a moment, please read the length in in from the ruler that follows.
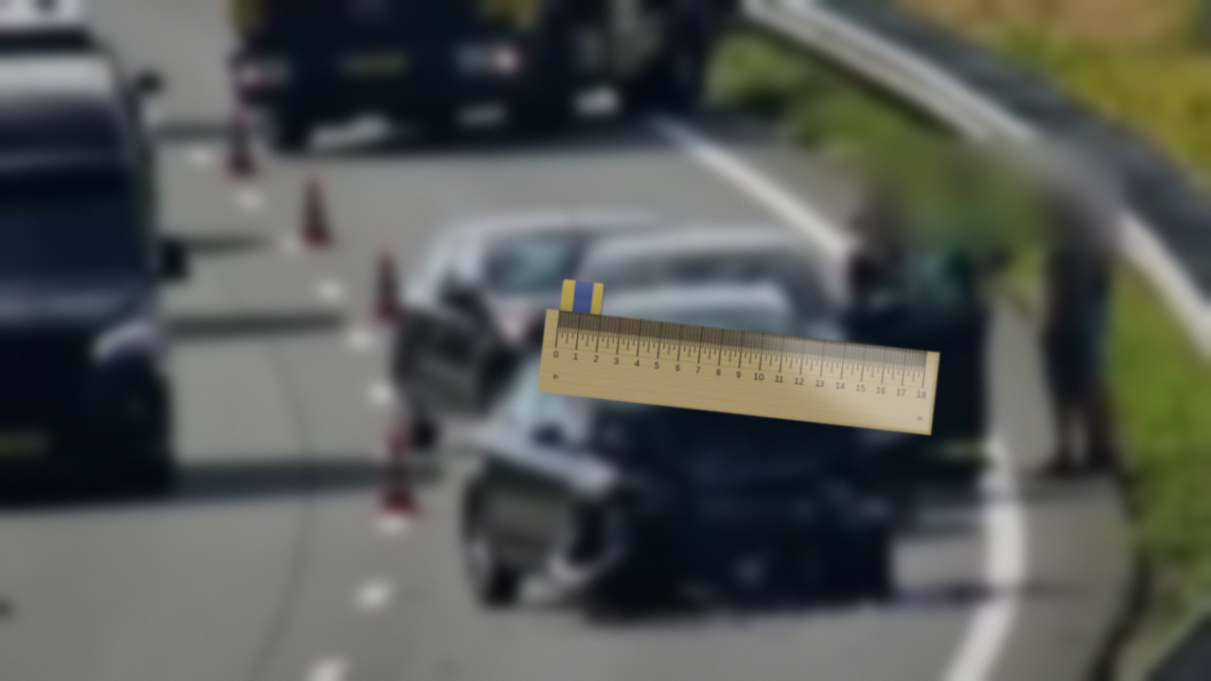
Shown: 2 in
